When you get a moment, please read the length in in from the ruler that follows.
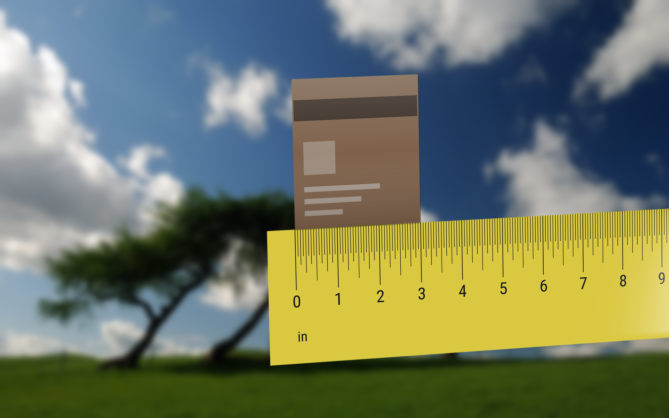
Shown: 3 in
